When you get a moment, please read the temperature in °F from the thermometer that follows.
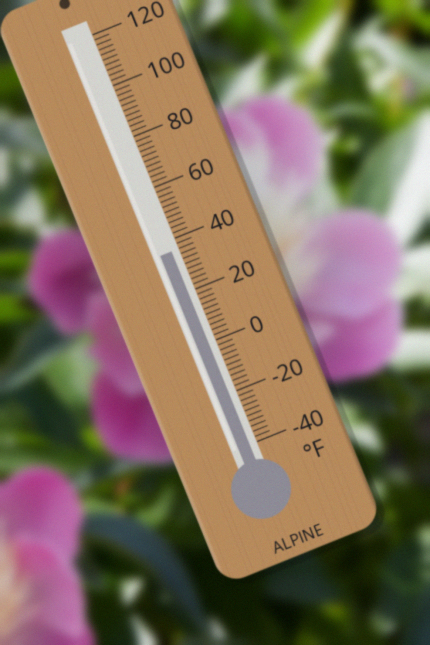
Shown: 36 °F
